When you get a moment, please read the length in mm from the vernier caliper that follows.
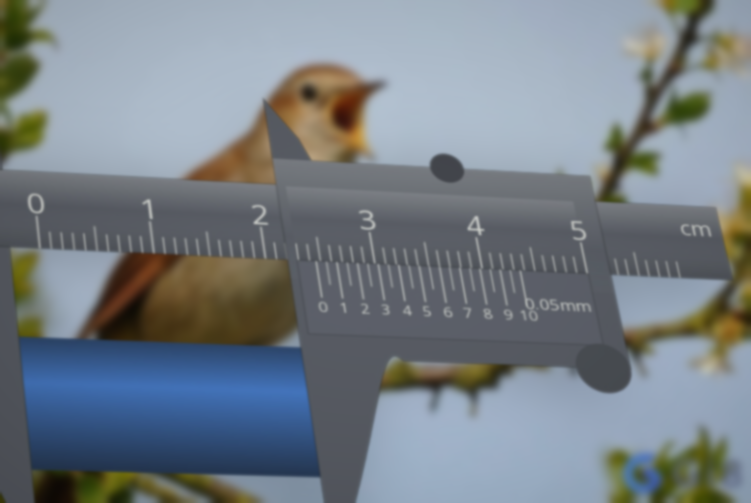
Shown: 24.6 mm
